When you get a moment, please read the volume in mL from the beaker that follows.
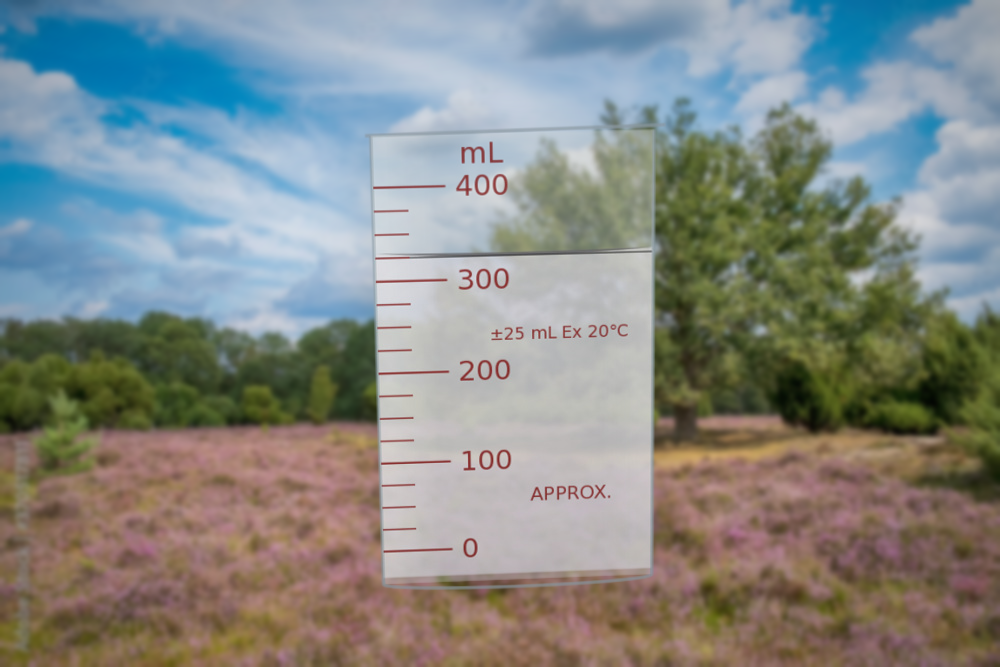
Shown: 325 mL
